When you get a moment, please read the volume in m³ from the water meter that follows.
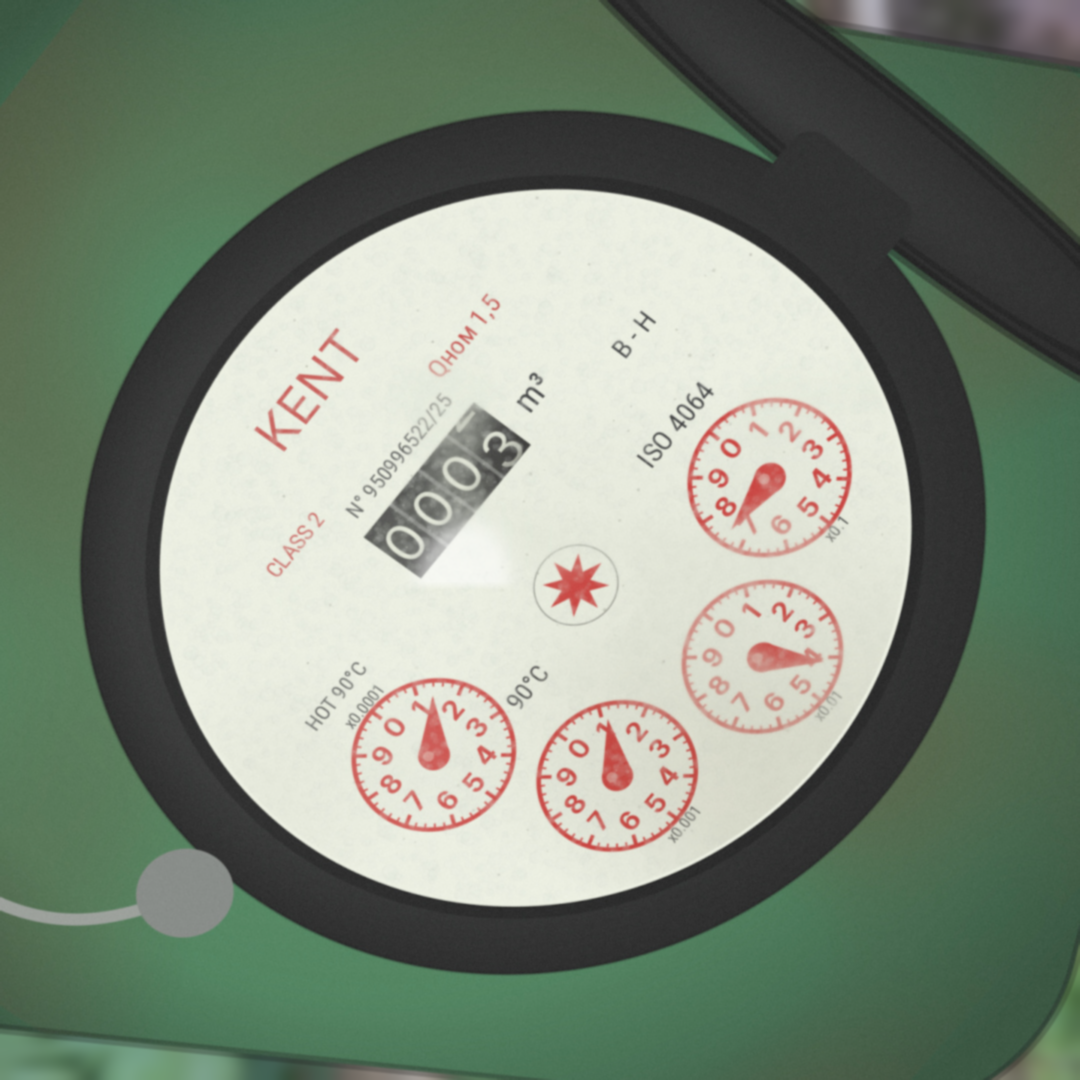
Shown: 2.7411 m³
